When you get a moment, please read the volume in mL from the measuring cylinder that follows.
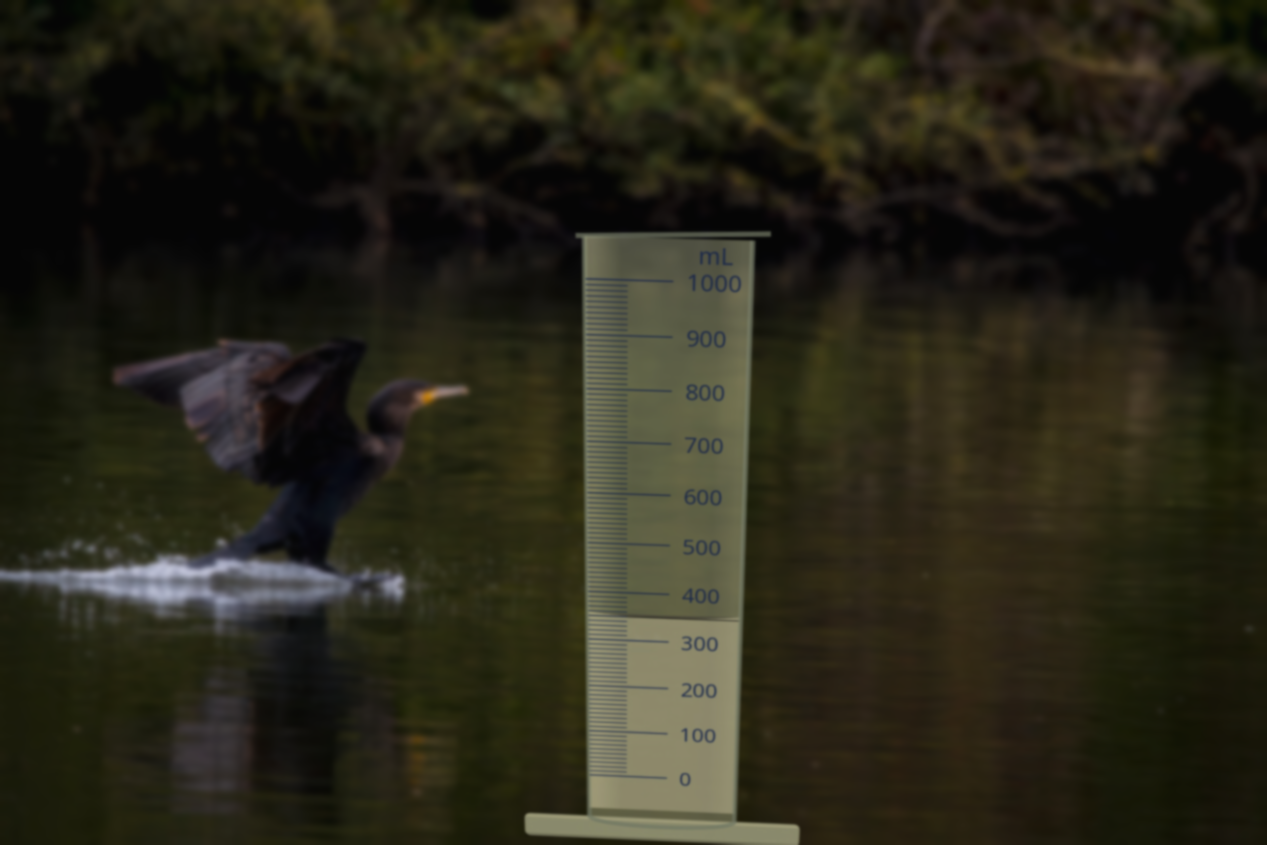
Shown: 350 mL
